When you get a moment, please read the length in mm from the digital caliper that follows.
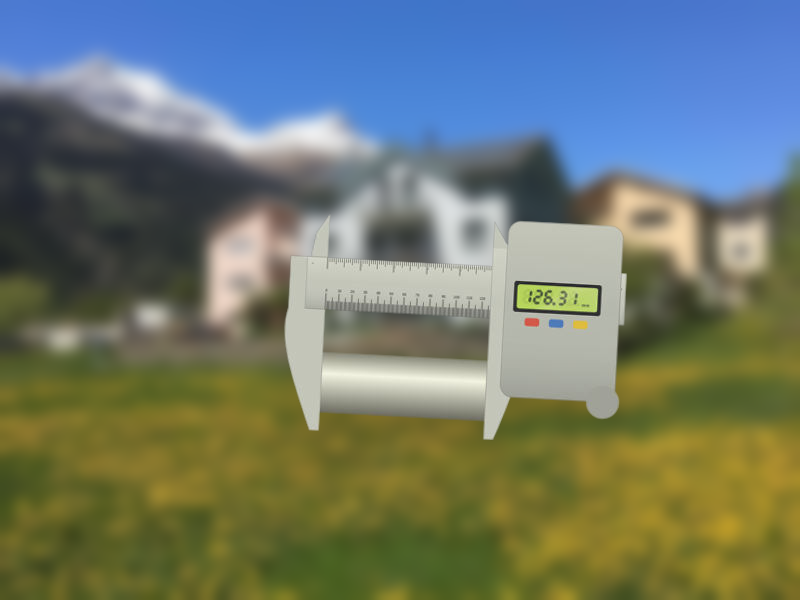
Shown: 126.31 mm
